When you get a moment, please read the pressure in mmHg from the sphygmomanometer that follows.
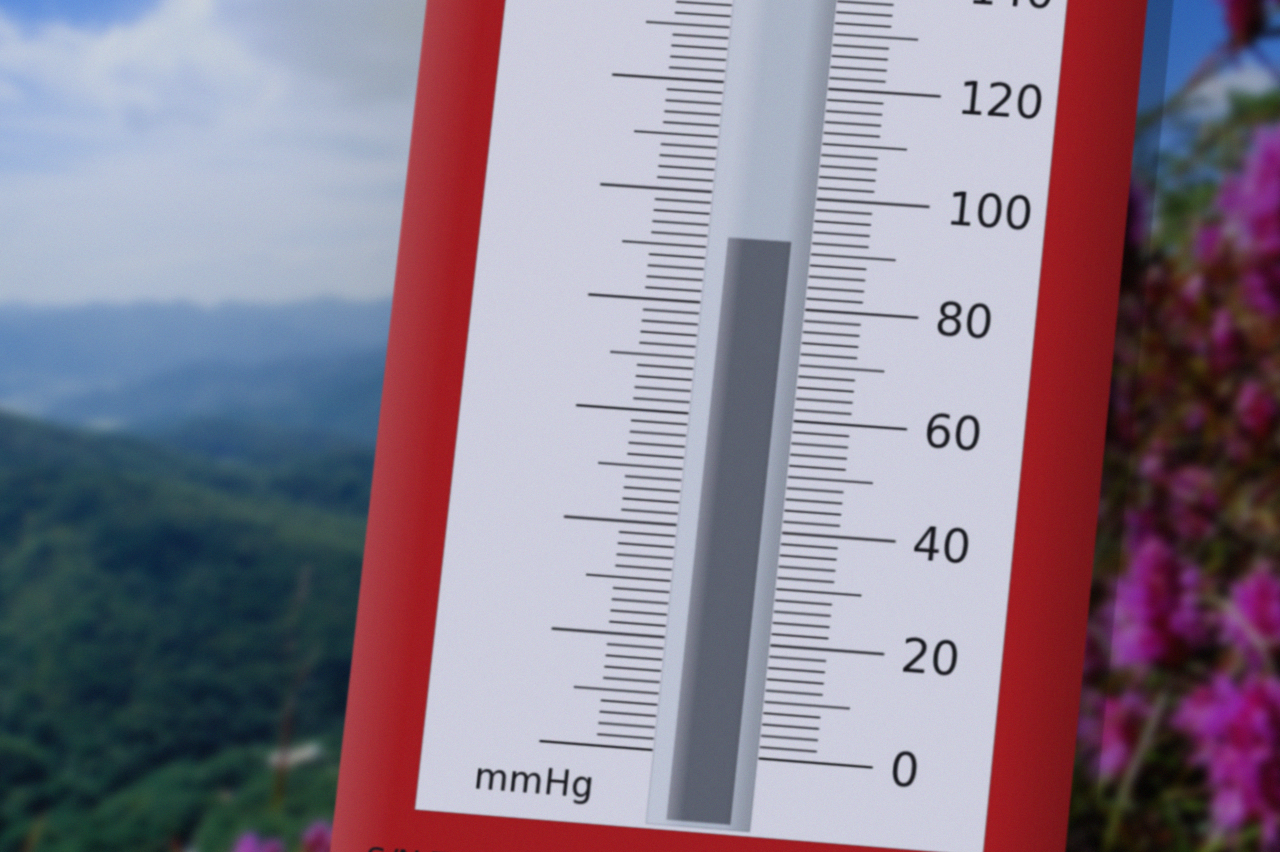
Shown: 92 mmHg
